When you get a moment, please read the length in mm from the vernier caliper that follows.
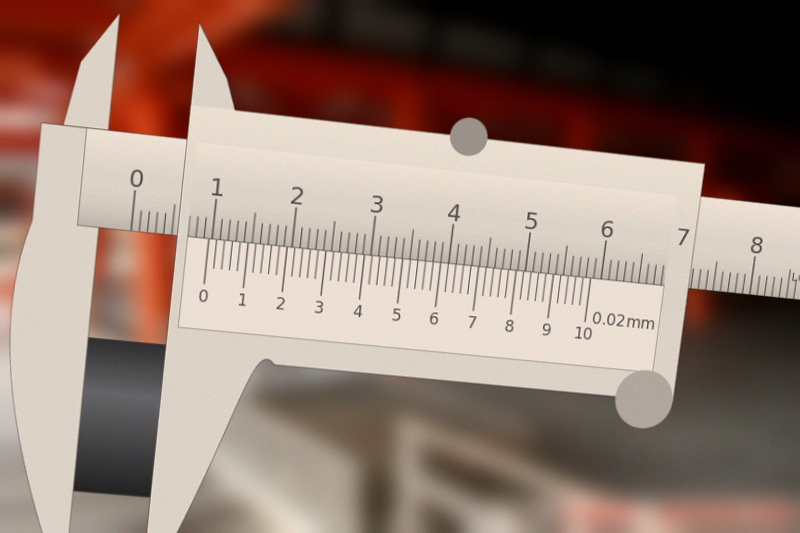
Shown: 9.6 mm
